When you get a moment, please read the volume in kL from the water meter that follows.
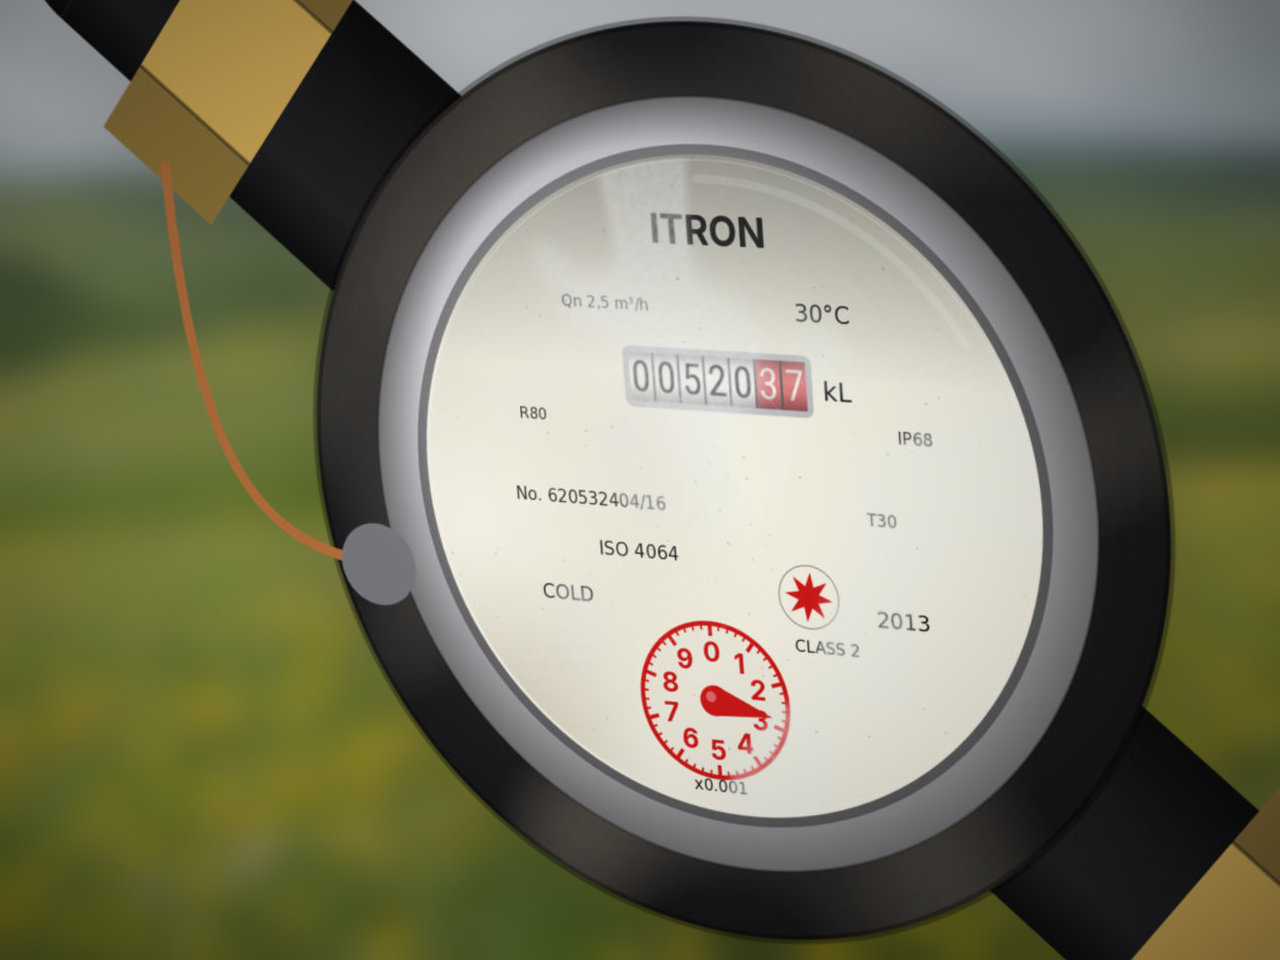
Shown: 520.372 kL
